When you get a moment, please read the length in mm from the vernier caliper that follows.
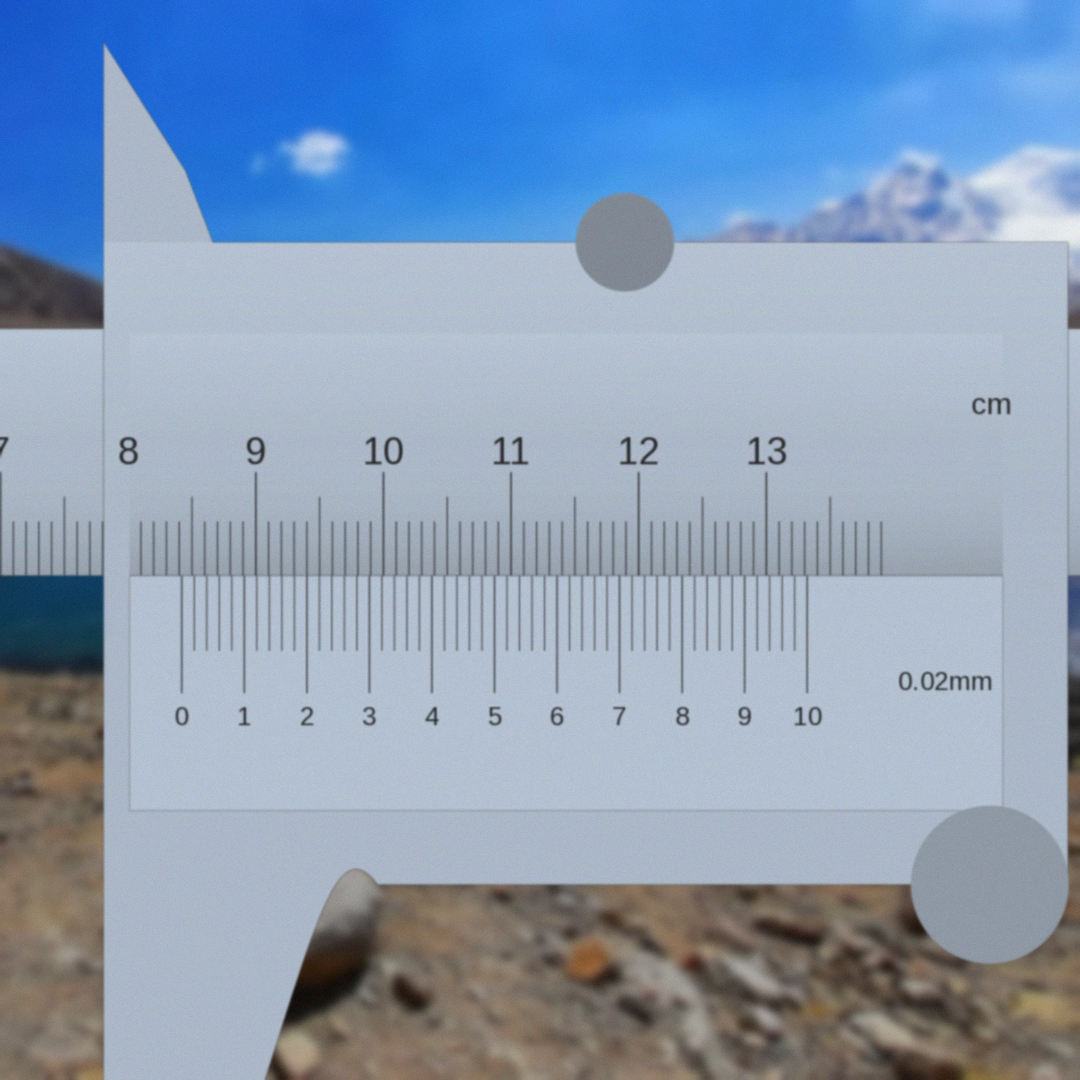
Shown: 84.2 mm
